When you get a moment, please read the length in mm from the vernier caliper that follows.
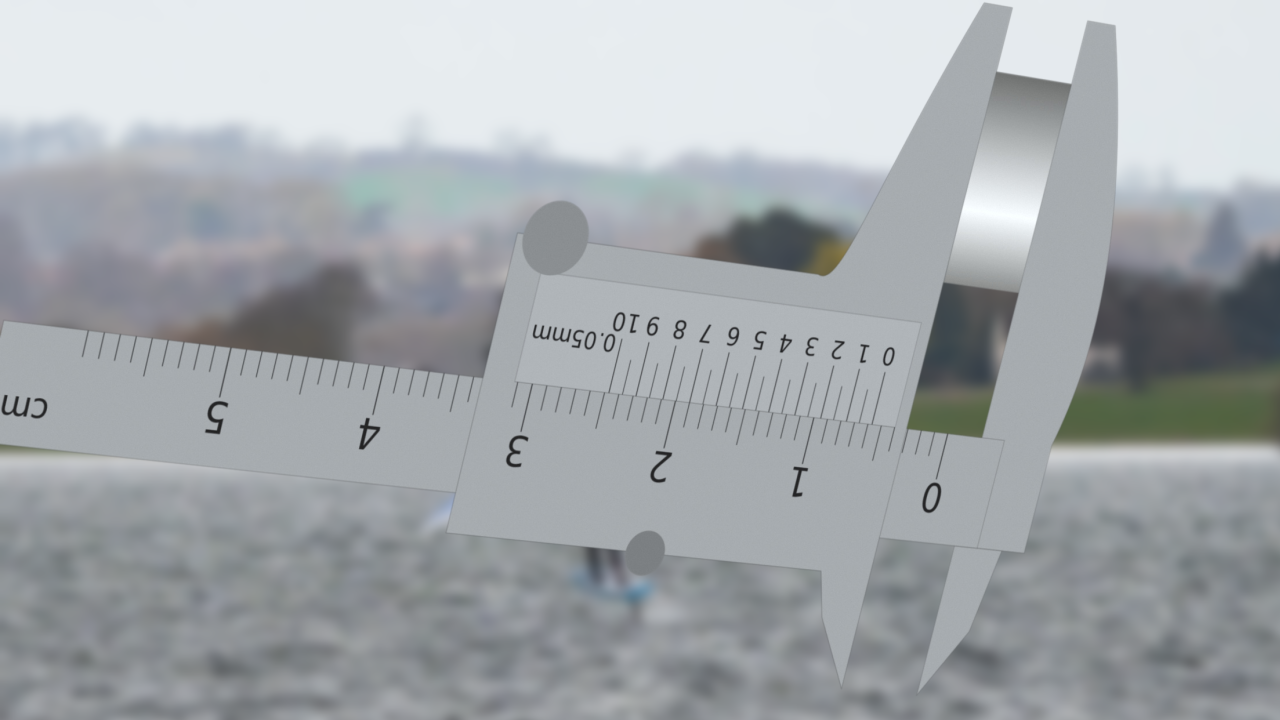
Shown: 5.7 mm
